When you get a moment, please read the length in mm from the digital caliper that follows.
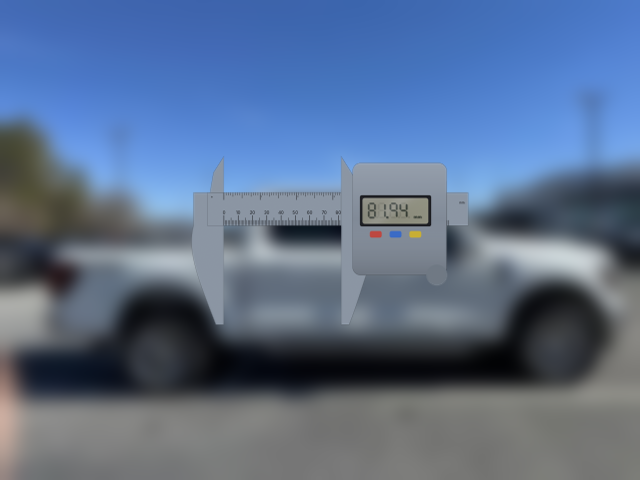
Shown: 81.94 mm
